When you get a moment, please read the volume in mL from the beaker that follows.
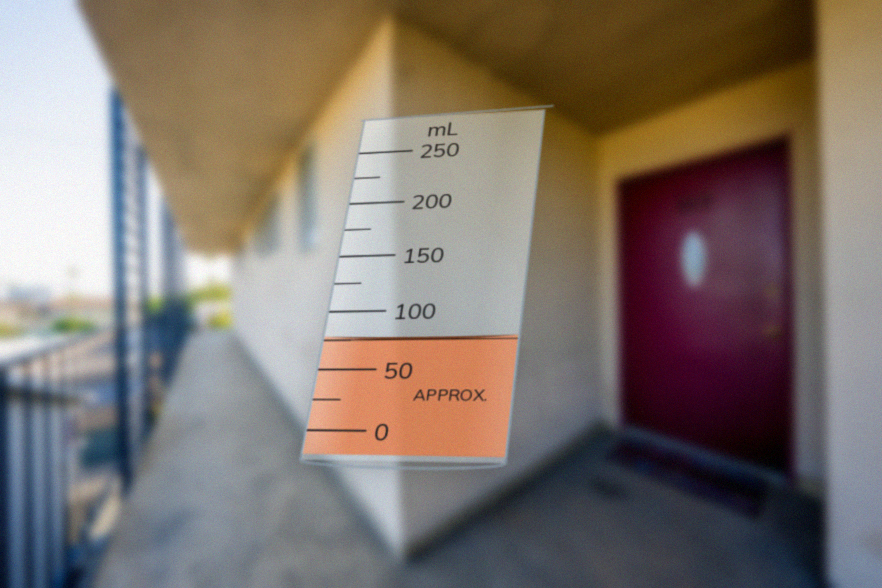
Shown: 75 mL
